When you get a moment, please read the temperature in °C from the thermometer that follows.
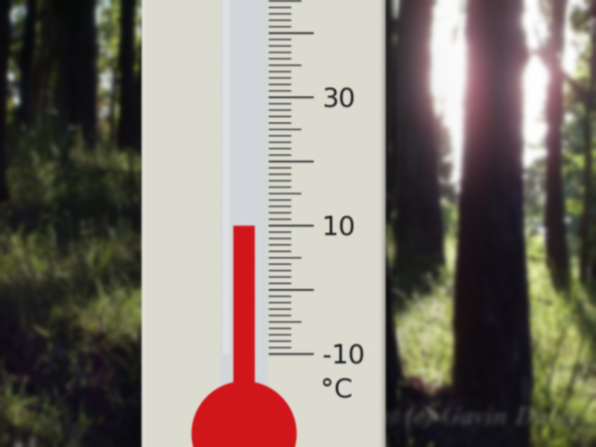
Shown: 10 °C
